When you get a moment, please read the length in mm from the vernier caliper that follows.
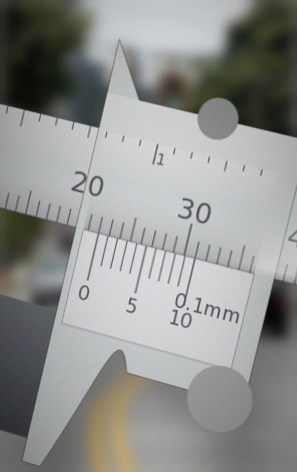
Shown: 22.0 mm
